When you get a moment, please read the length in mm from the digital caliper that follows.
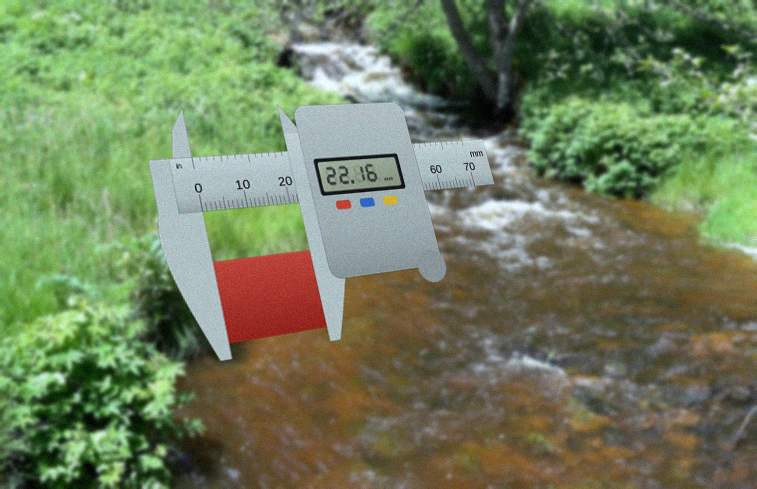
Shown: 22.16 mm
